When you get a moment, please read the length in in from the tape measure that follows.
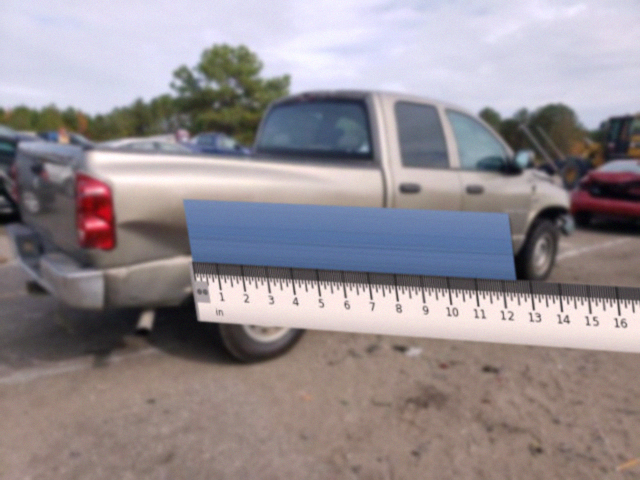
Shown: 12.5 in
